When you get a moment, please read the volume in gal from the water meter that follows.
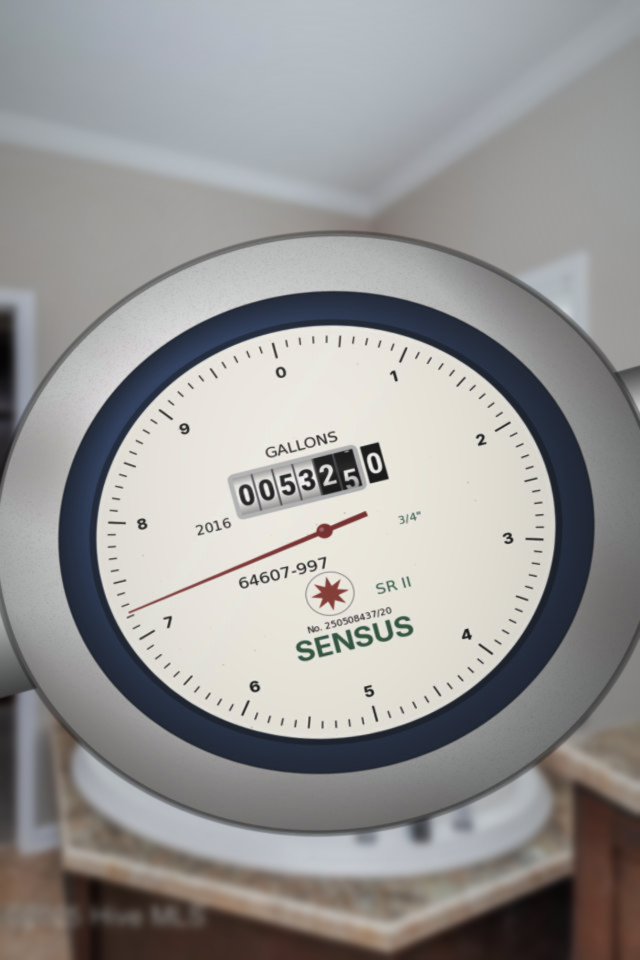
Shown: 53247.2 gal
